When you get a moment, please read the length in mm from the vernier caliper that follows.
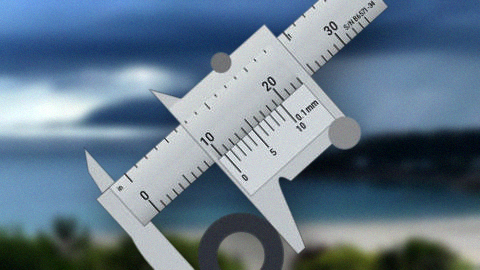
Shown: 10.4 mm
